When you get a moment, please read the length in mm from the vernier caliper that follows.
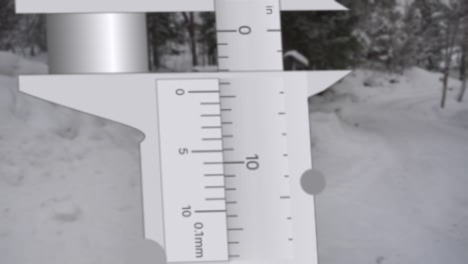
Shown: 4.6 mm
